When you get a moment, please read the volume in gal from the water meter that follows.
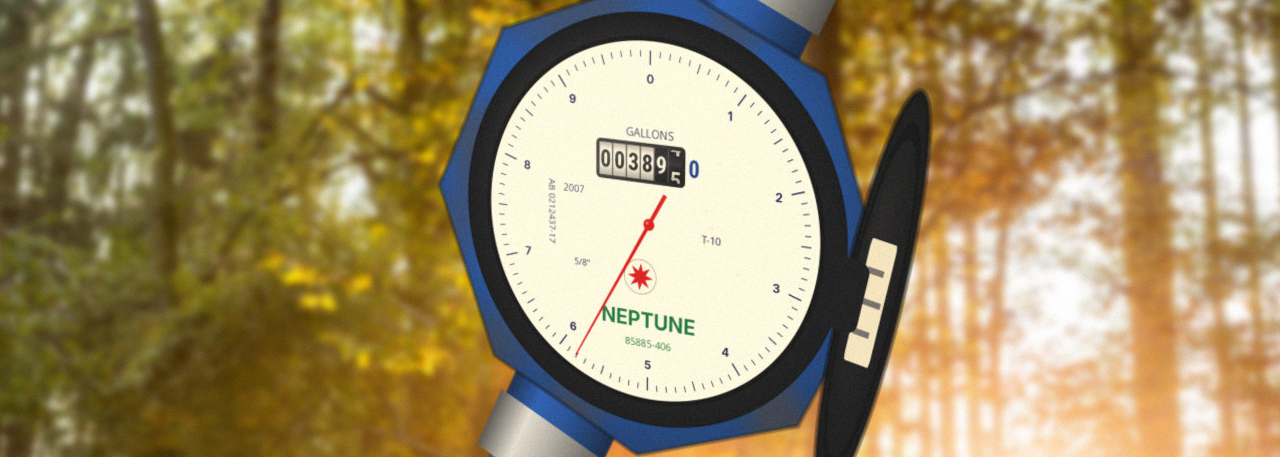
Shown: 38945.8 gal
